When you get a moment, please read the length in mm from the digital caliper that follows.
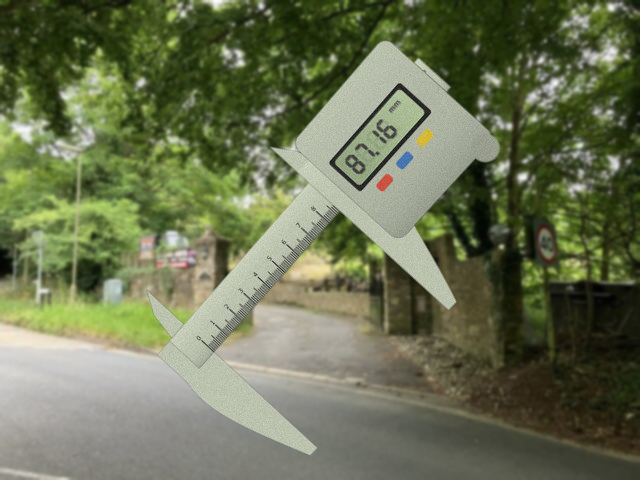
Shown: 87.16 mm
